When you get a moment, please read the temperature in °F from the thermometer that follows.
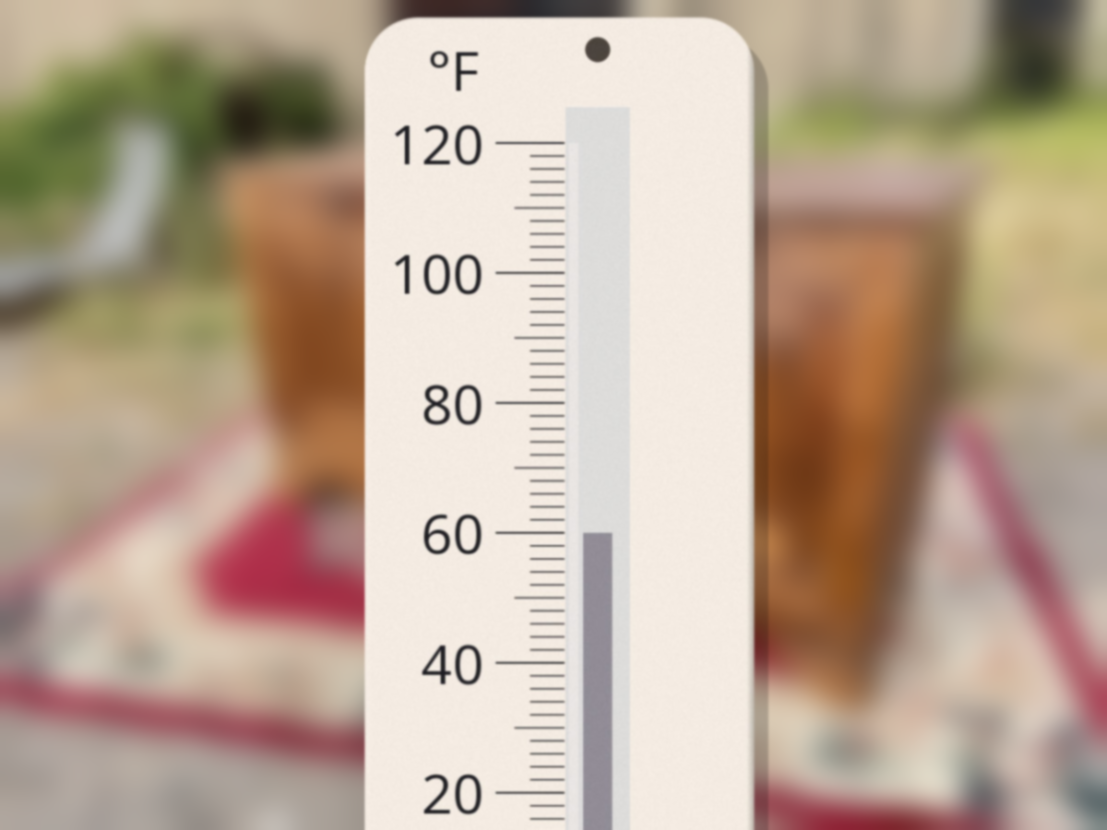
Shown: 60 °F
